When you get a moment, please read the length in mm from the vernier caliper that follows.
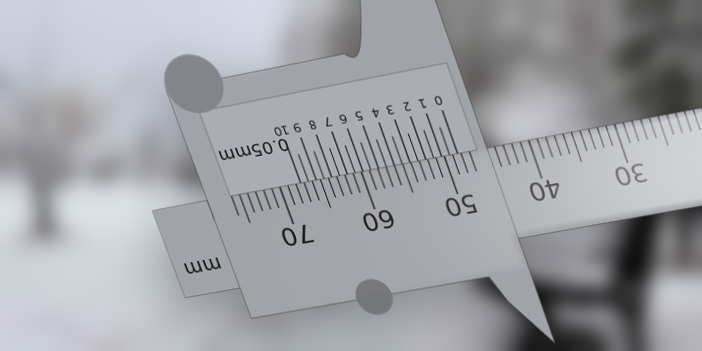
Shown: 48.4 mm
